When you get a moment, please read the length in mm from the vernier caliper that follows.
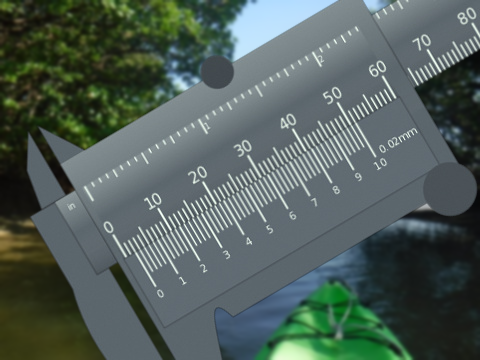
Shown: 2.0 mm
